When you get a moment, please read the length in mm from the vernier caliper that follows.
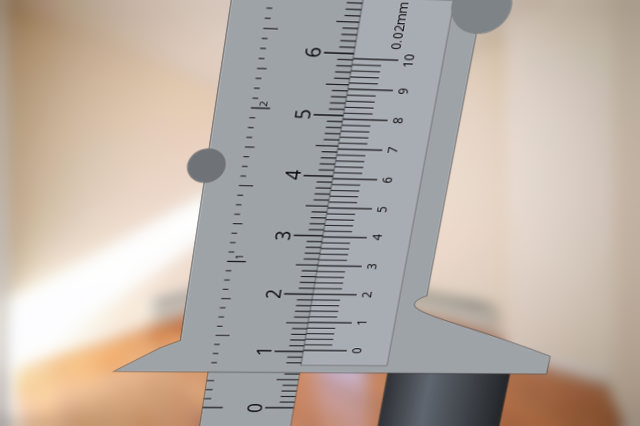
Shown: 10.2 mm
